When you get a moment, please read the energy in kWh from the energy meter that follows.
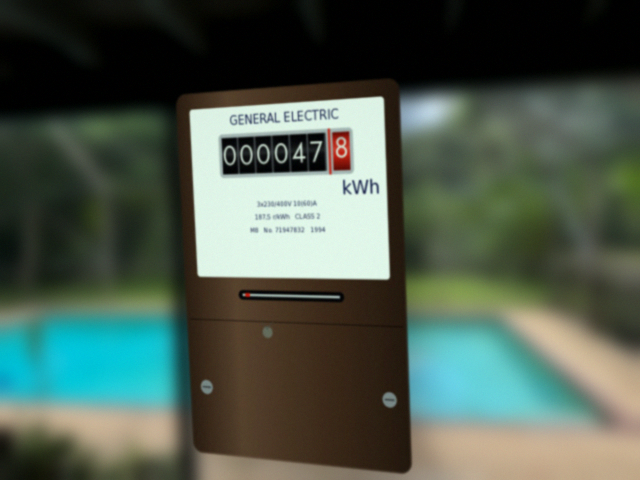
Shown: 47.8 kWh
